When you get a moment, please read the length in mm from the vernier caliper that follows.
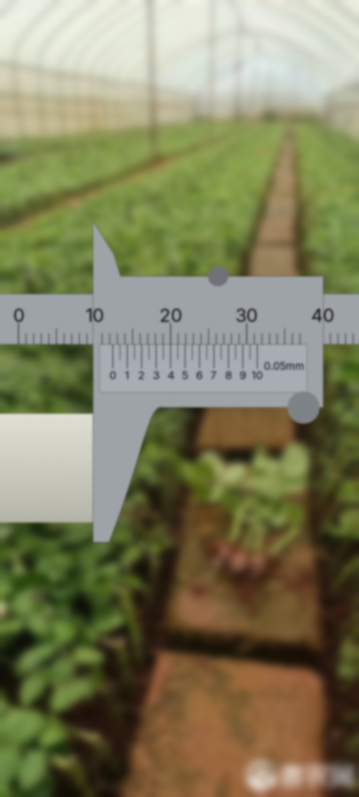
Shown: 12.4 mm
